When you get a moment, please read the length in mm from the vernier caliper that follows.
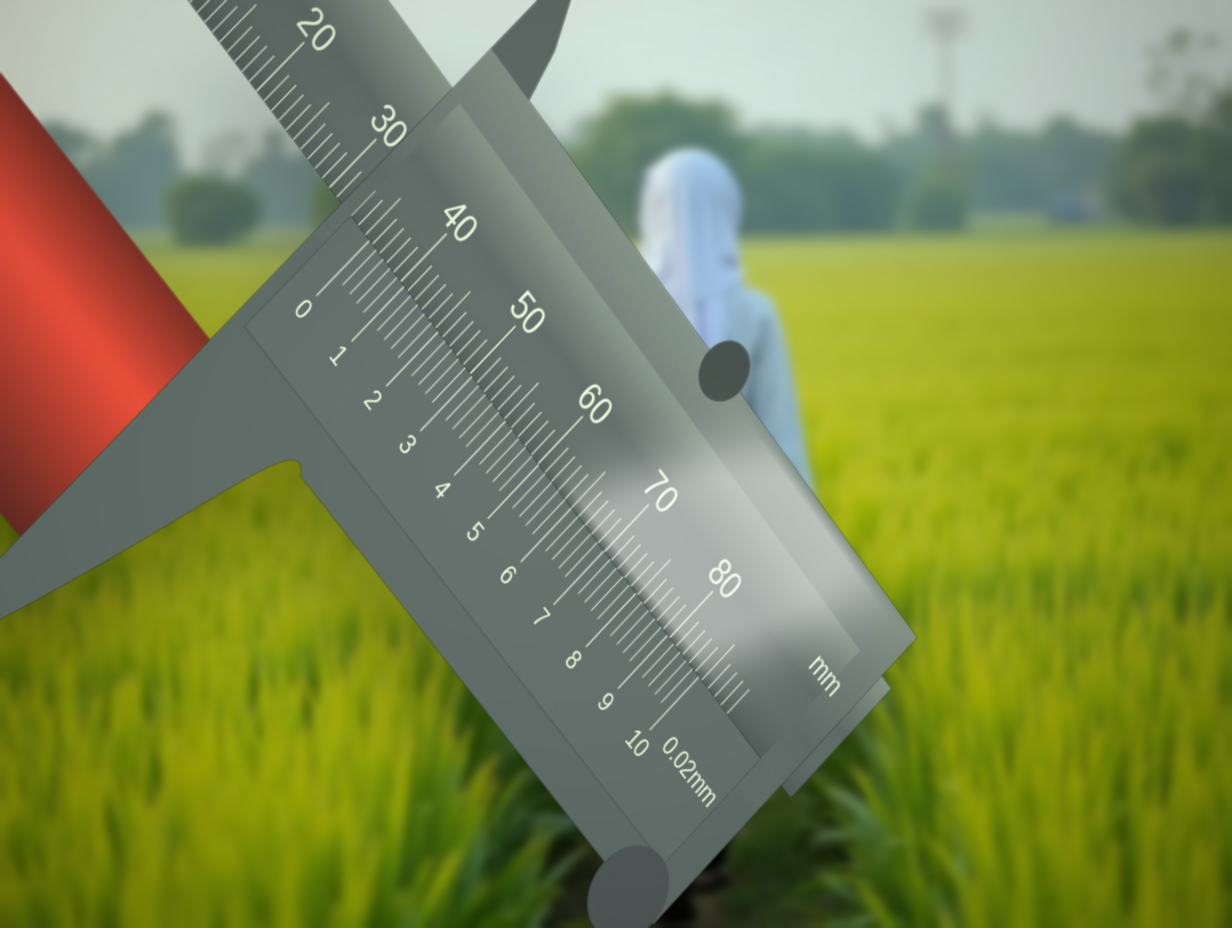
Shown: 35.6 mm
